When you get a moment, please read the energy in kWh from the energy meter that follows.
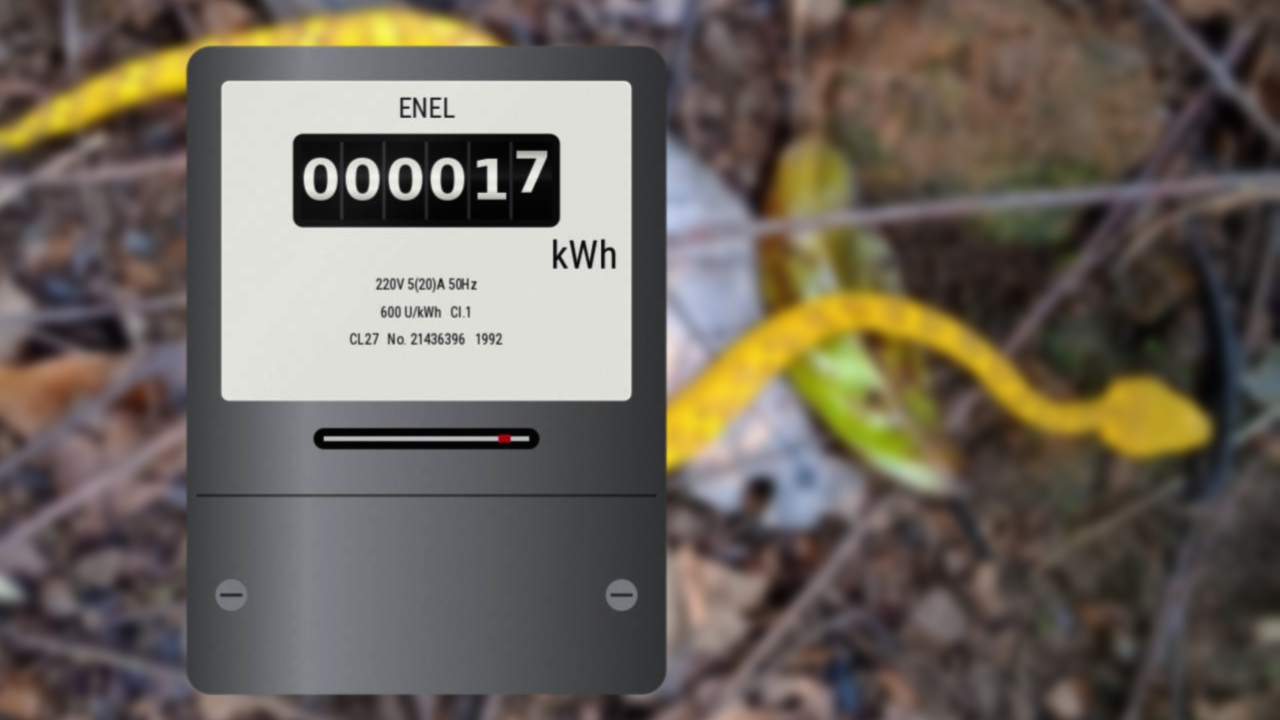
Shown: 17 kWh
